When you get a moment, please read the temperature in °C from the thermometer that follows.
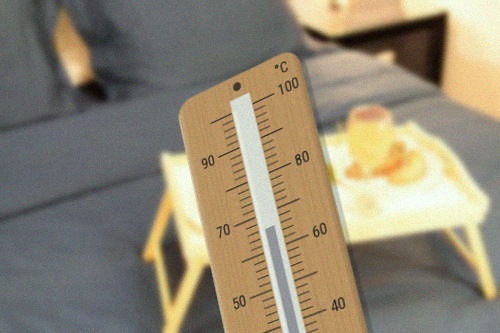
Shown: 66 °C
